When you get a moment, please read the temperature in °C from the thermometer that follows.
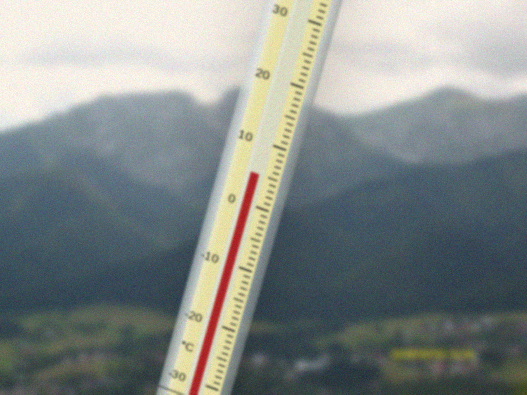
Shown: 5 °C
